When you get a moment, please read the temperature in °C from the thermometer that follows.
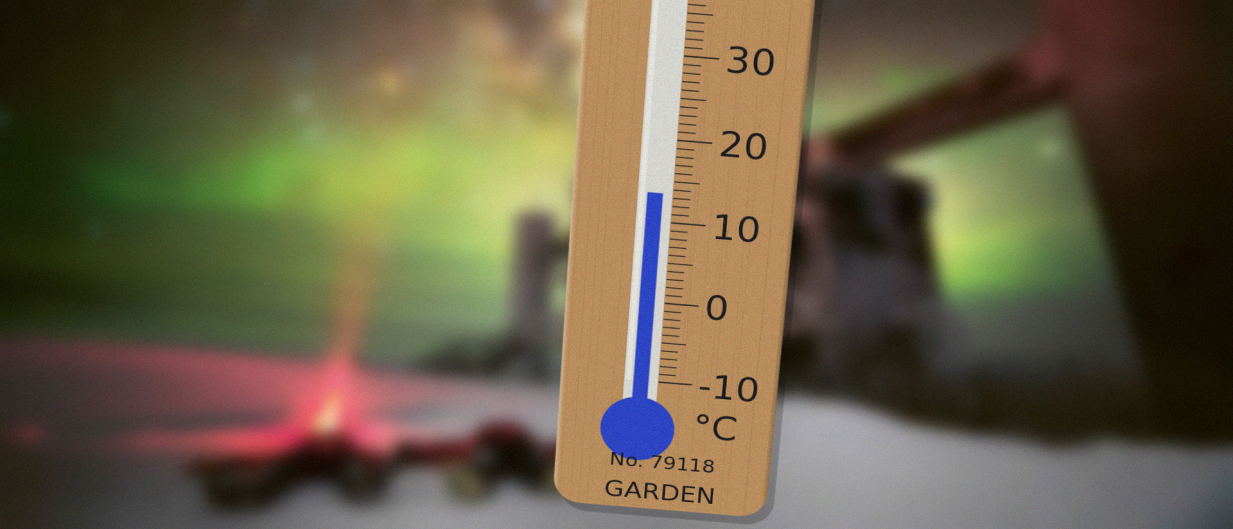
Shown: 13.5 °C
